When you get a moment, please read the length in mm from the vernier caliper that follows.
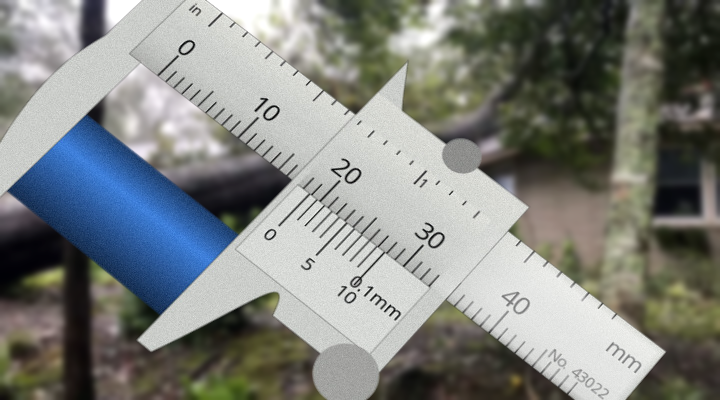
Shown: 18.8 mm
